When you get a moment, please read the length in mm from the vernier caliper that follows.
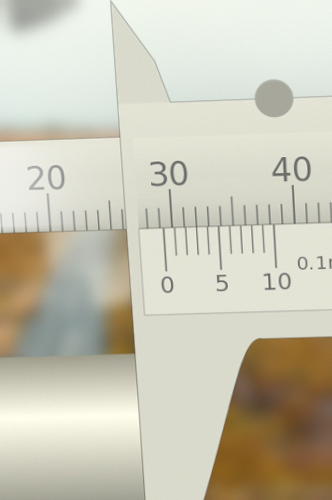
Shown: 29.3 mm
